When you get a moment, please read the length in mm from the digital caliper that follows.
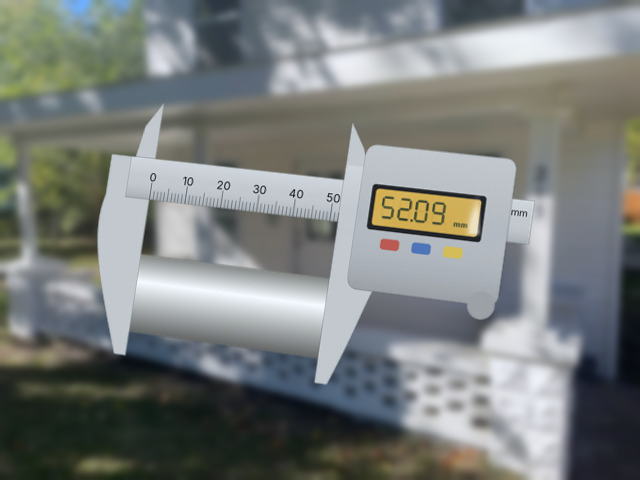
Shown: 52.09 mm
